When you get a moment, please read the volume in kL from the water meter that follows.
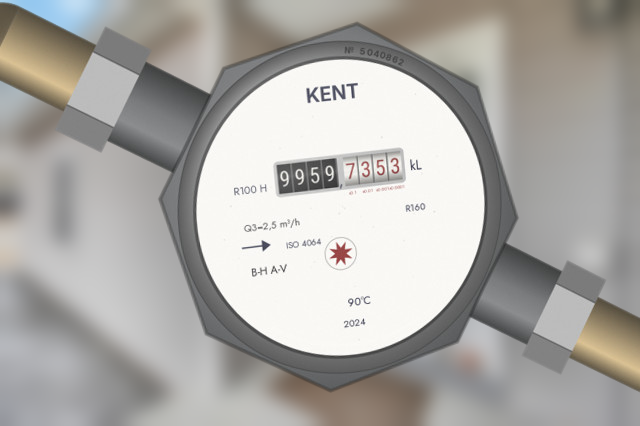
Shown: 9959.7353 kL
